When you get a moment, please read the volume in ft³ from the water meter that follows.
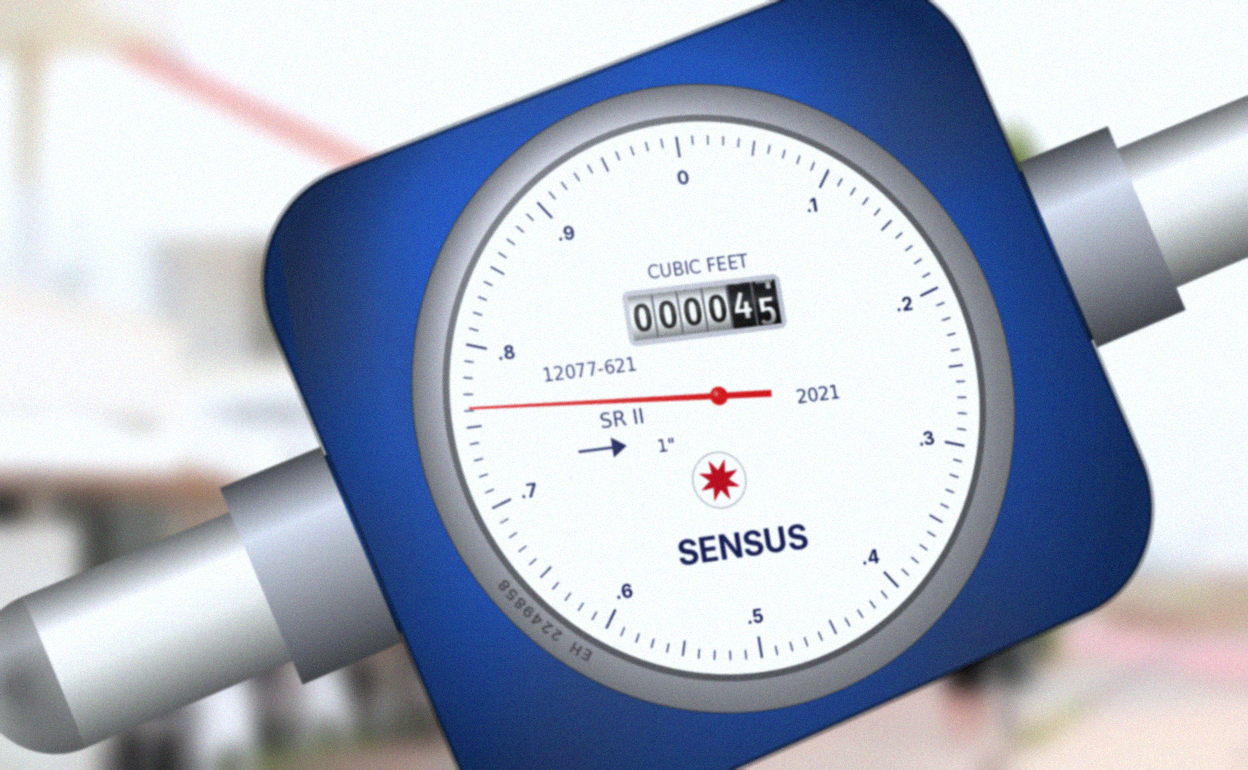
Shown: 44.76 ft³
